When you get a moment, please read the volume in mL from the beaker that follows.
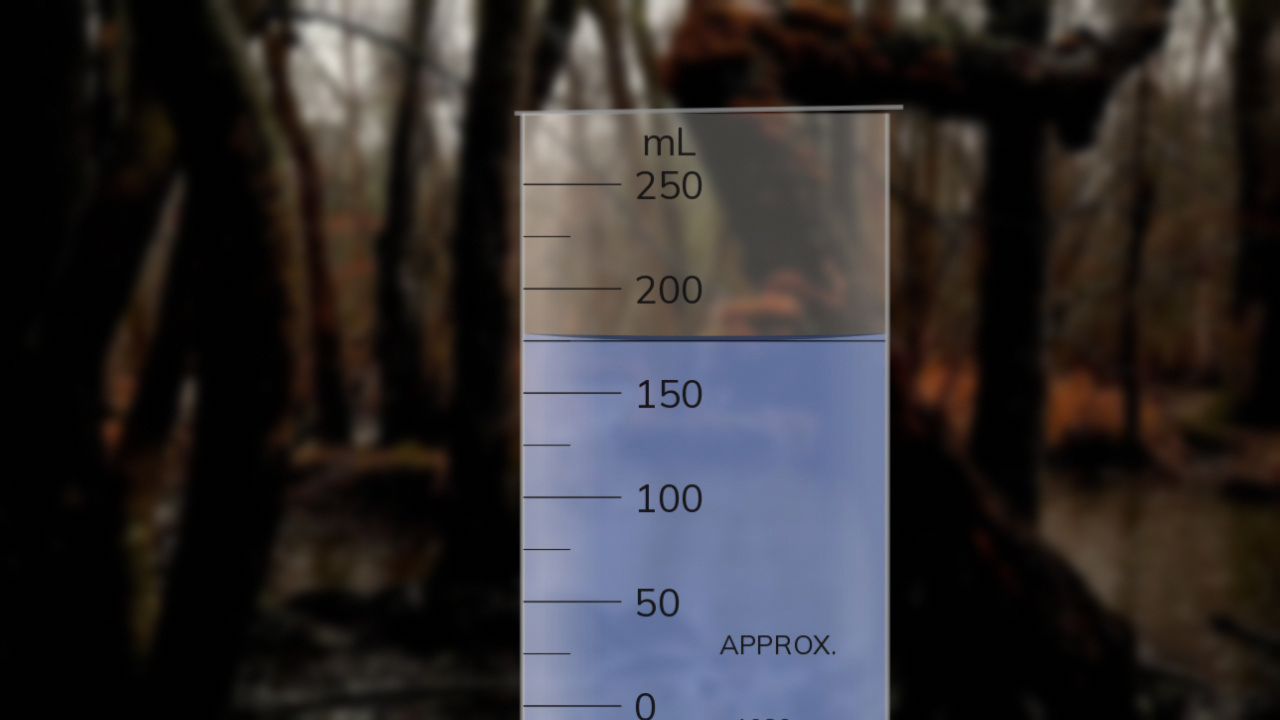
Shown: 175 mL
